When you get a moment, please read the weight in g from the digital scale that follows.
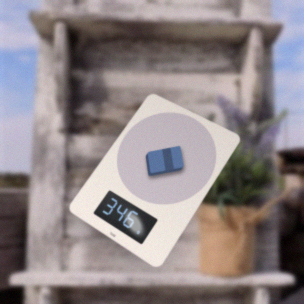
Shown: 346 g
